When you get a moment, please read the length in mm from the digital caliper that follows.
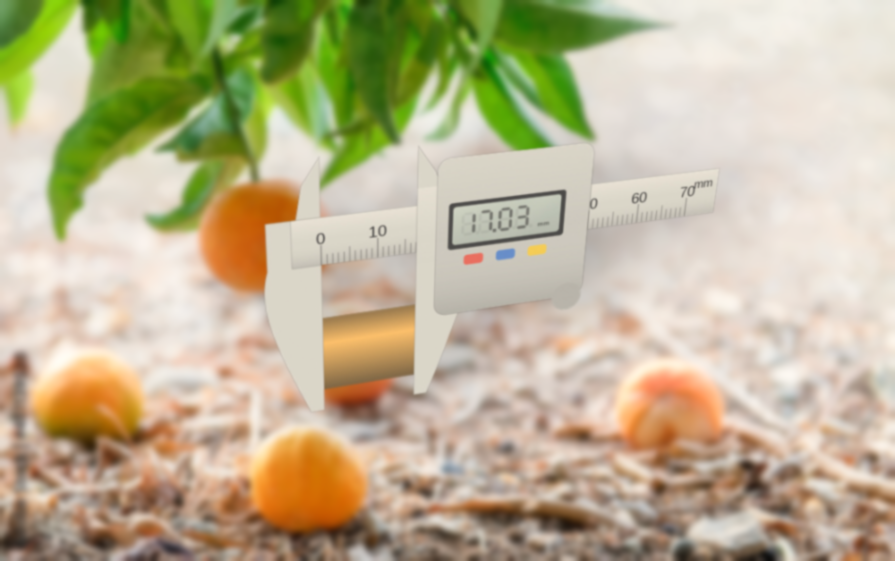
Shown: 17.03 mm
